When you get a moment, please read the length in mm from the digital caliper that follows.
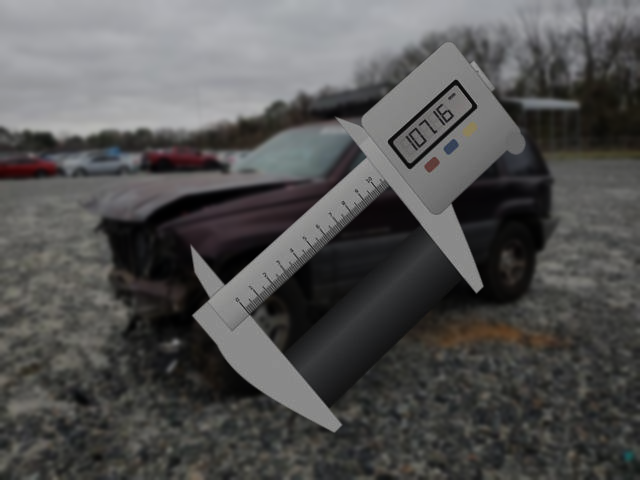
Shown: 107.16 mm
